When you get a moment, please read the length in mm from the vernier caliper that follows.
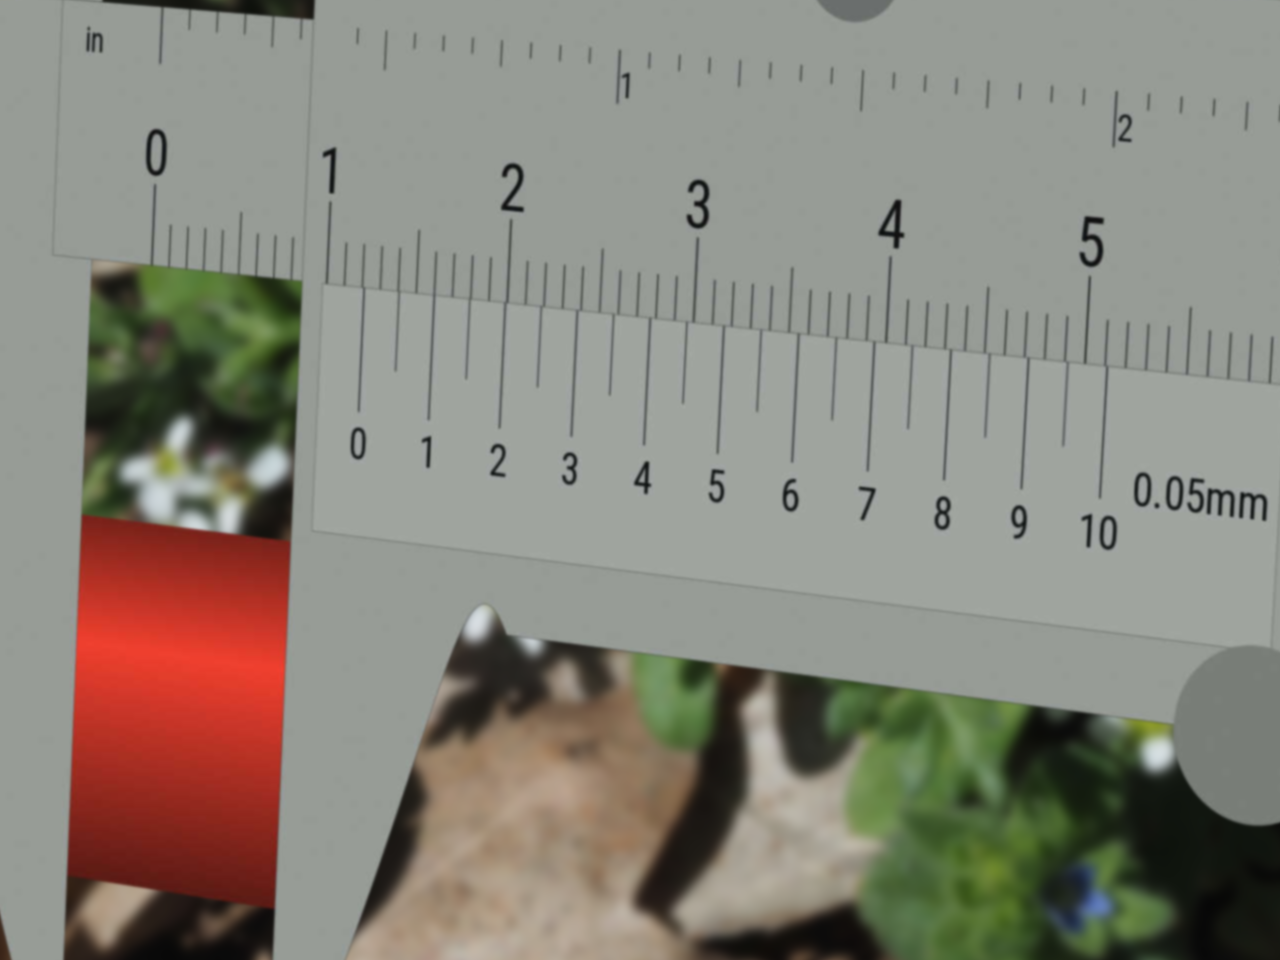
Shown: 12.1 mm
